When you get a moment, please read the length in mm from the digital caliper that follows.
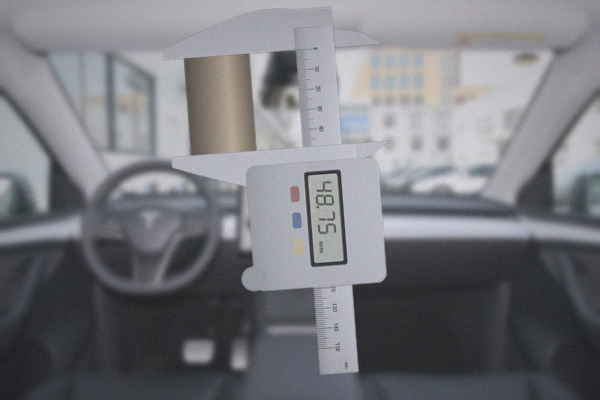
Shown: 48.75 mm
